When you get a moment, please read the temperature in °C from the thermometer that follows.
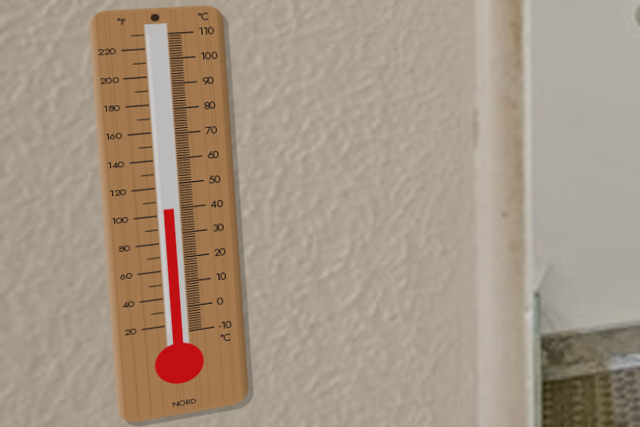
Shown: 40 °C
